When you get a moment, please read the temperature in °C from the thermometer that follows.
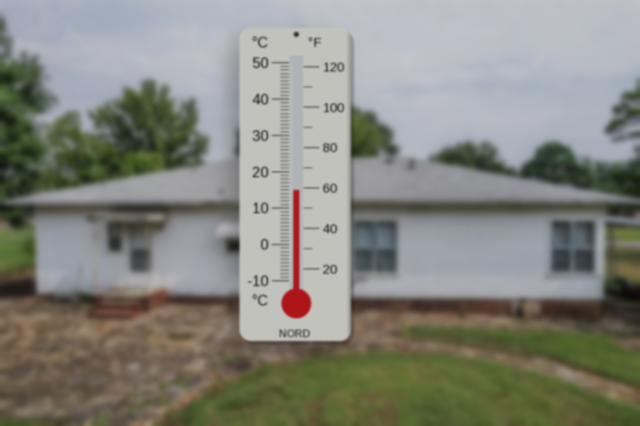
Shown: 15 °C
